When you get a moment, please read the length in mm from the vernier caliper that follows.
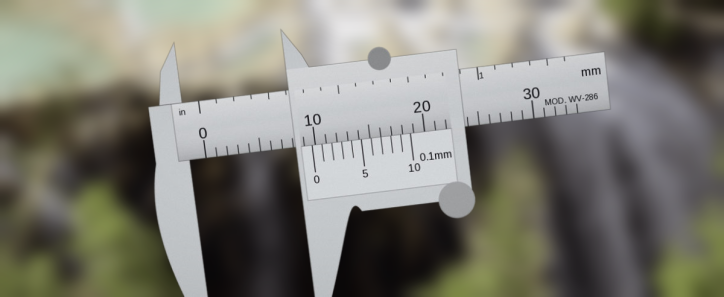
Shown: 9.7 mm
